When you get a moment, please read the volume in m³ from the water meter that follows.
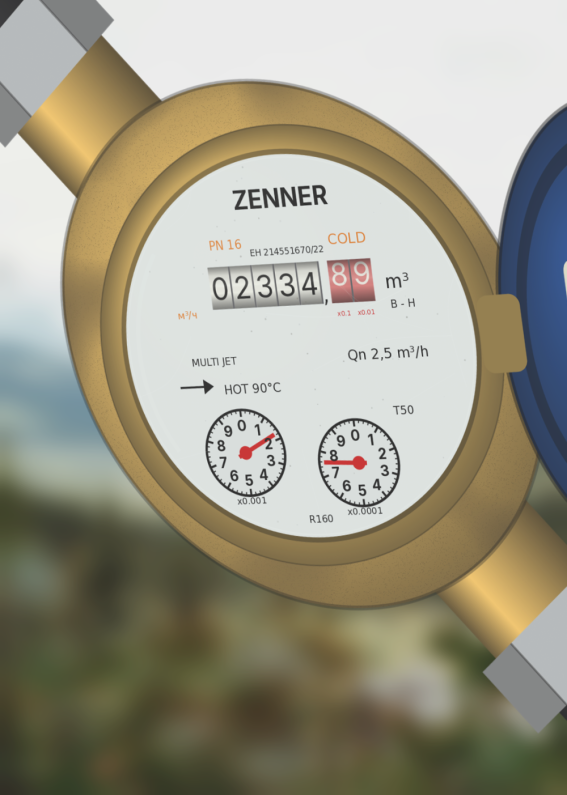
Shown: 2334.8917 m³
